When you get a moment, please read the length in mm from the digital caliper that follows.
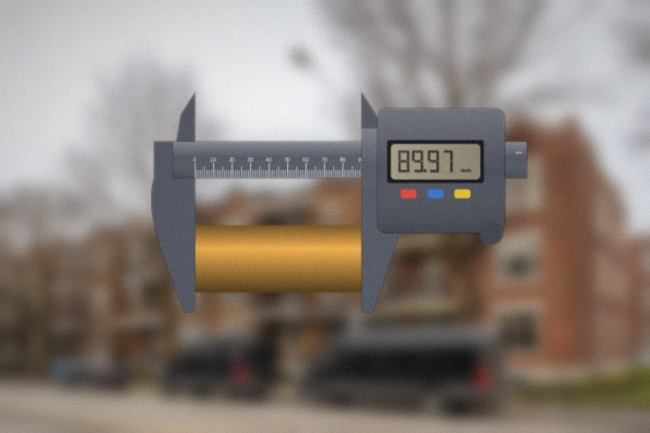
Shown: 89.97 mm
